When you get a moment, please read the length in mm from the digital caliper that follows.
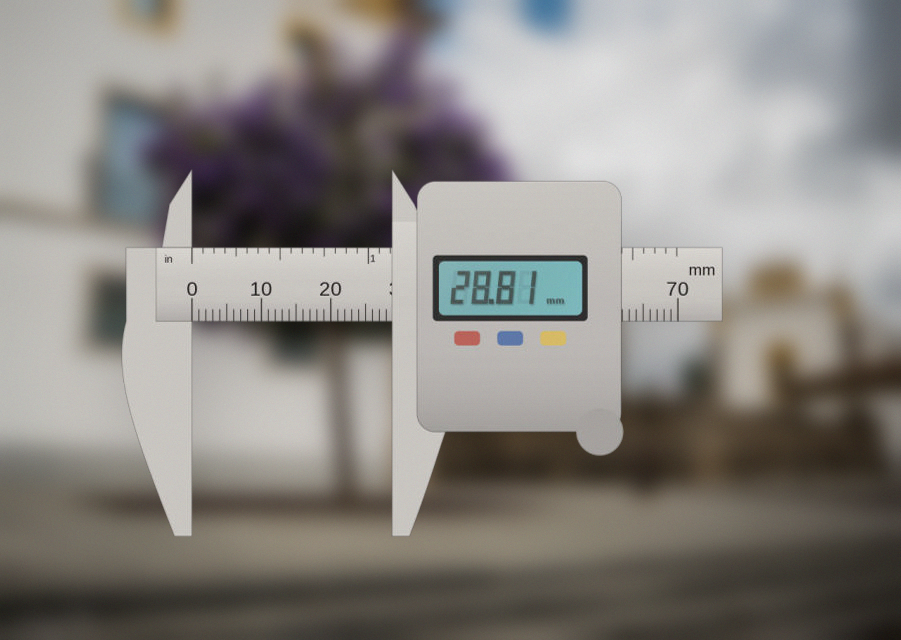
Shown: 28.81 mm
